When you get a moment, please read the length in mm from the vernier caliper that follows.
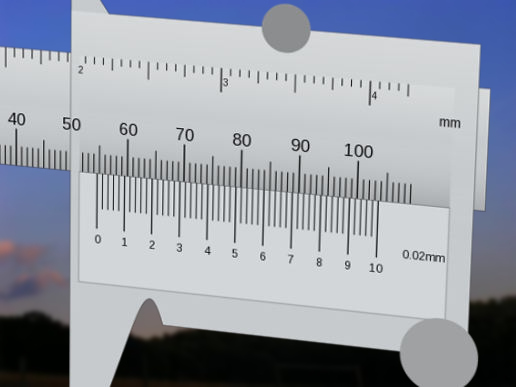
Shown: 54.6 mm
